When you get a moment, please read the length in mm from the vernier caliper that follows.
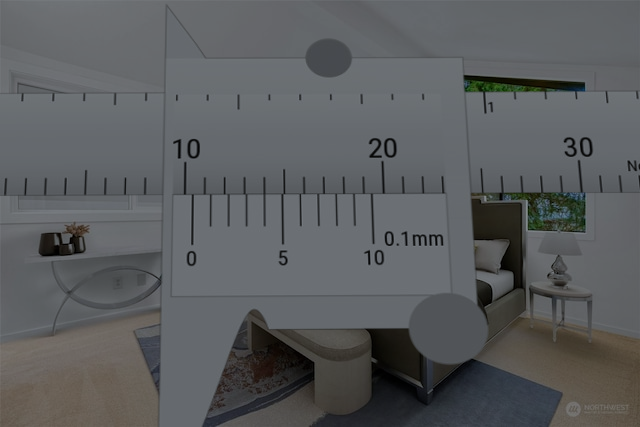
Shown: 10.4 mm
